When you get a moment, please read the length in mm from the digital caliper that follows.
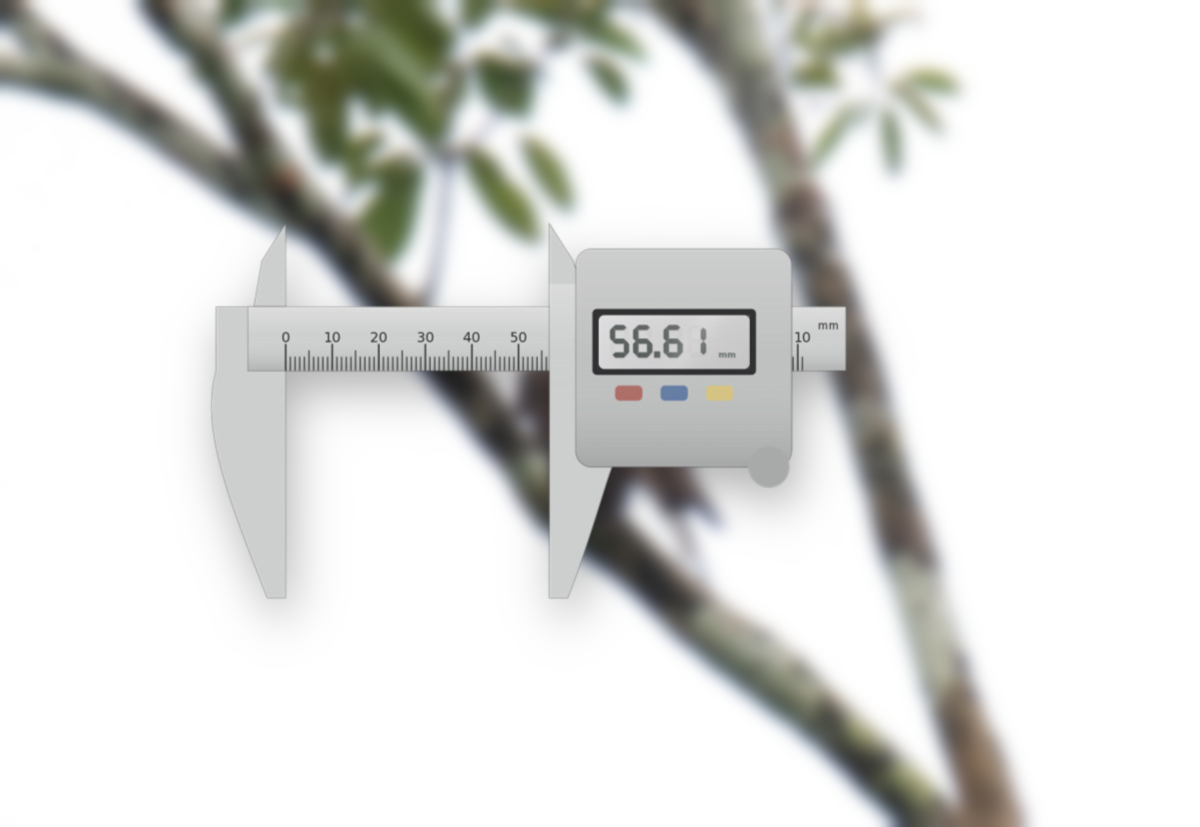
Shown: 56.61 mm
